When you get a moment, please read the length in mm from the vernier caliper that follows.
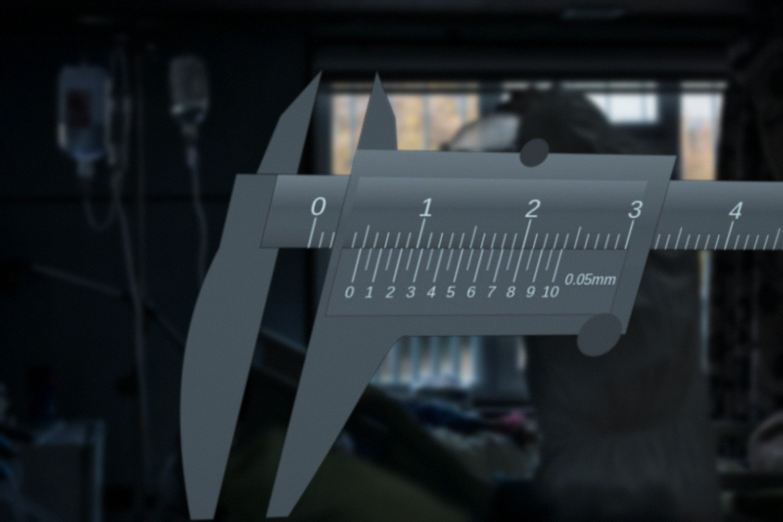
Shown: 4.8 mm
